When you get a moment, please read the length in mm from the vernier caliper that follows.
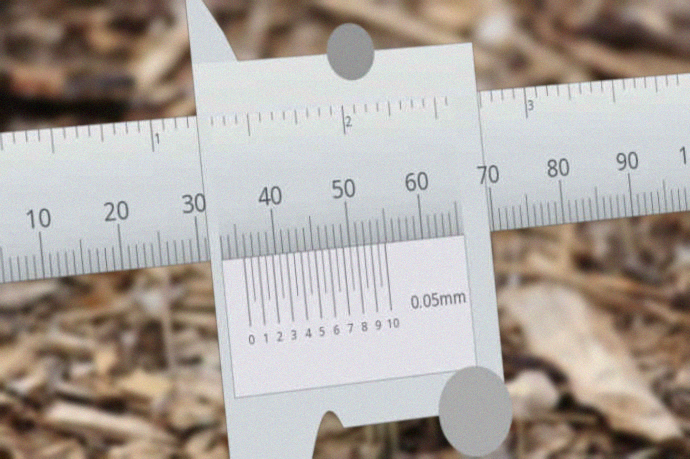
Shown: 35.8 mm
